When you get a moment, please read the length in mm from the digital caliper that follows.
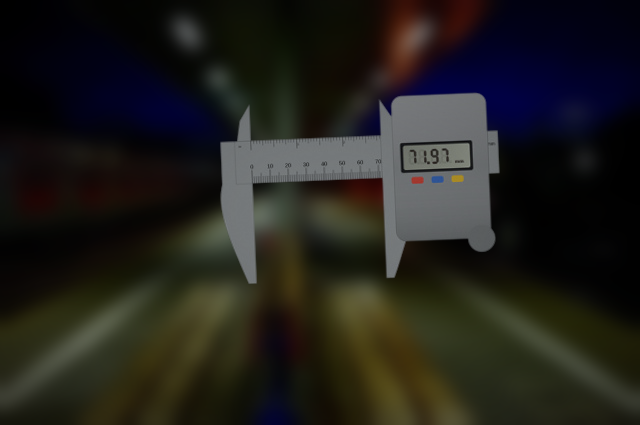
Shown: 71.97 mm
